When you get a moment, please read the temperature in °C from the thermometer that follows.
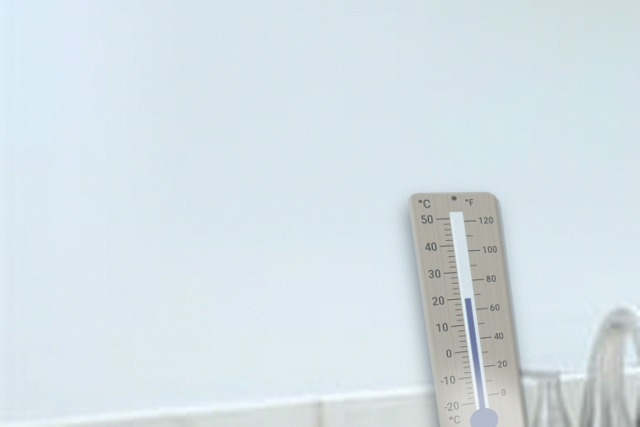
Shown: 20 °C
